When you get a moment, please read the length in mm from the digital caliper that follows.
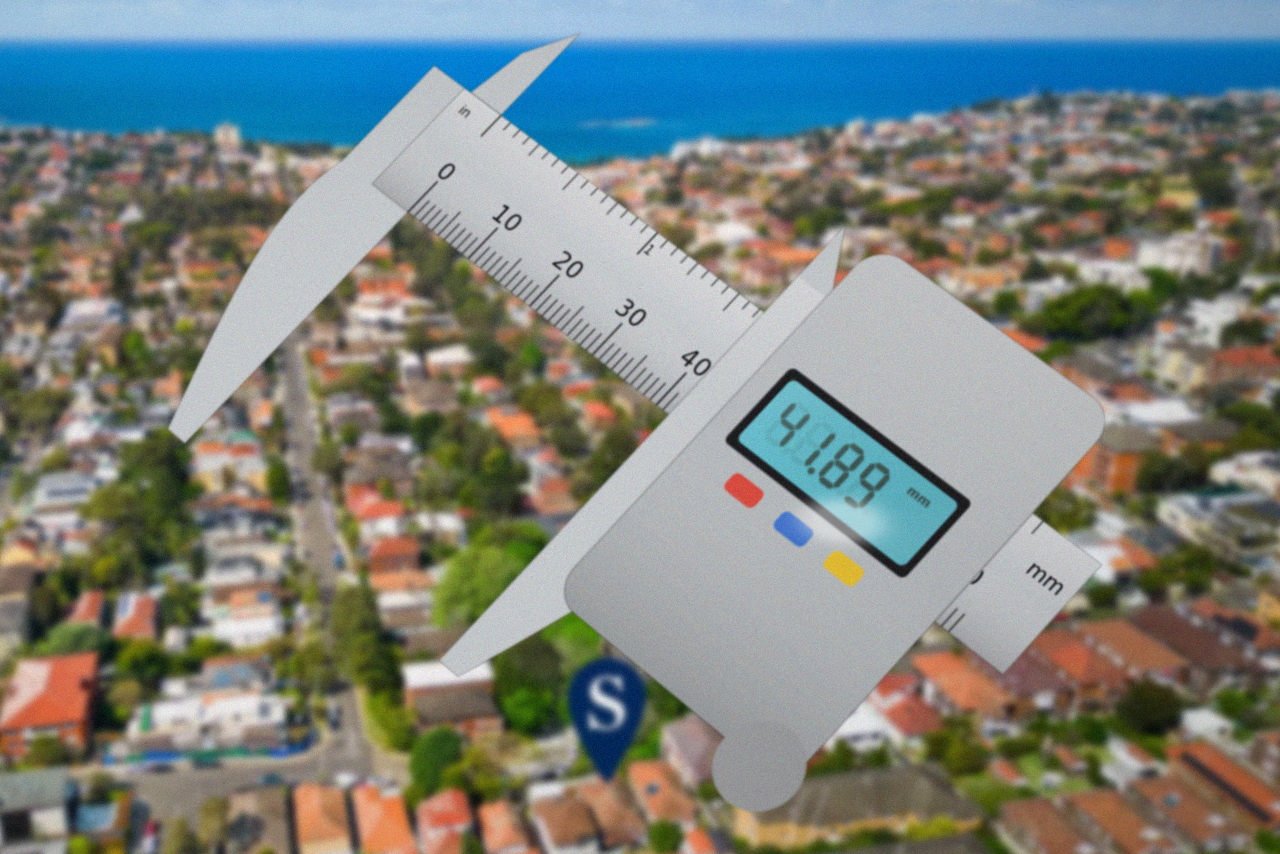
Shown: 41.89 mm
